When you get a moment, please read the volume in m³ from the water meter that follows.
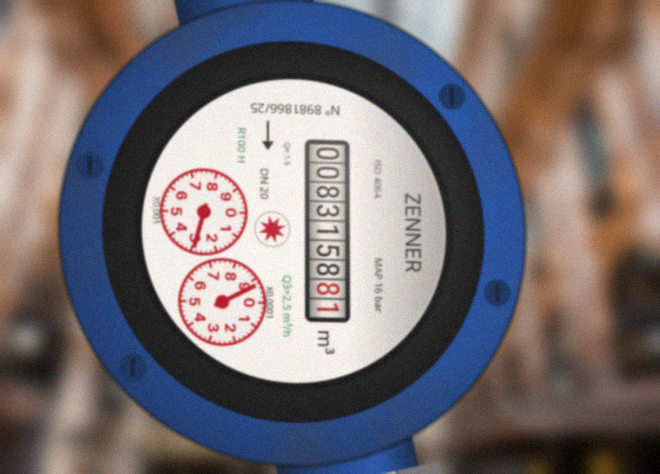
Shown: 83158.8129 m³
